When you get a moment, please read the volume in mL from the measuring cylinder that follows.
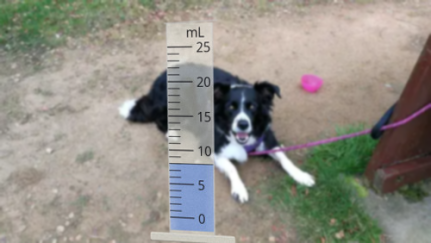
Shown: 8 mL
